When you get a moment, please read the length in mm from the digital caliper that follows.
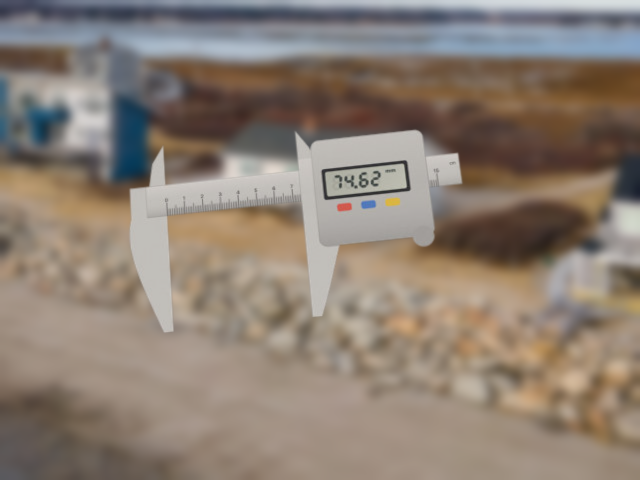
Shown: 74.62 mm
